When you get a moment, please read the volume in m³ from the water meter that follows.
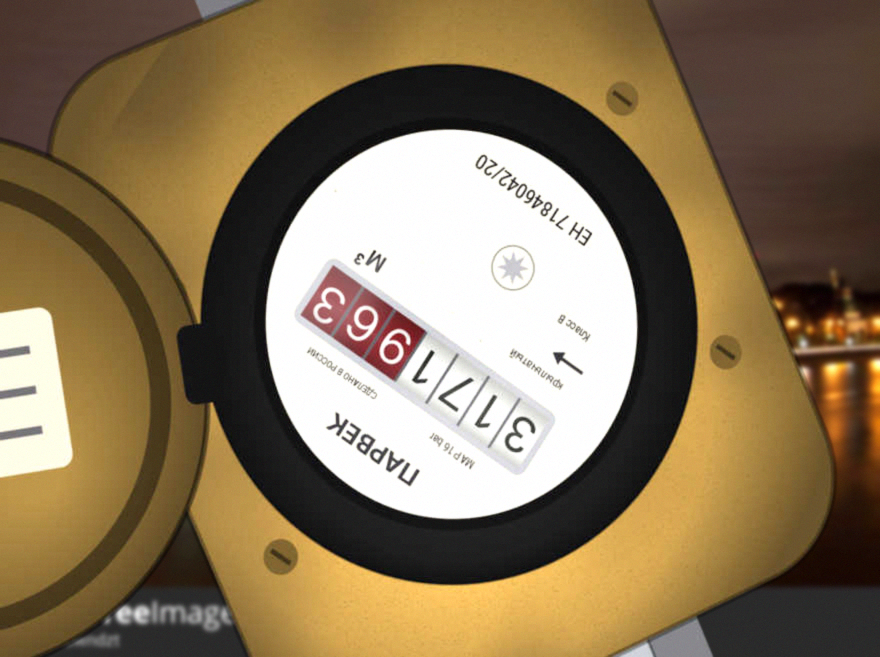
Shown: 3171.963 m³
